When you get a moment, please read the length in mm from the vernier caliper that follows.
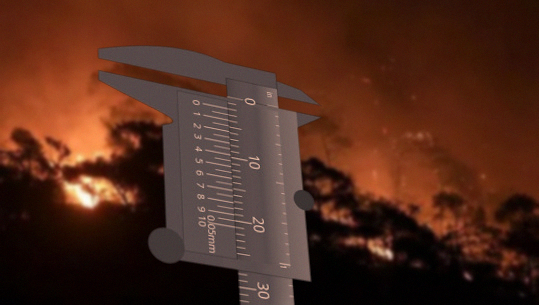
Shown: 2.0 mm
